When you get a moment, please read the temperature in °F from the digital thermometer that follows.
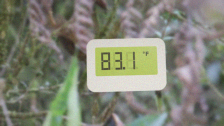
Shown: 83.1 °F
